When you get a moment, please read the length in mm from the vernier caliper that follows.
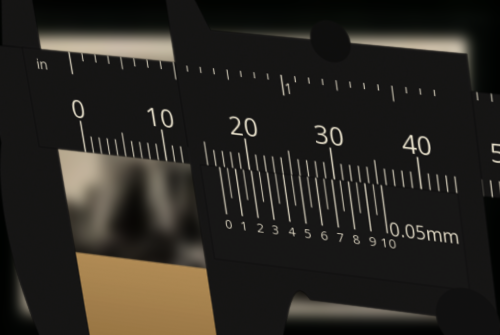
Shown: 16.4 mm
